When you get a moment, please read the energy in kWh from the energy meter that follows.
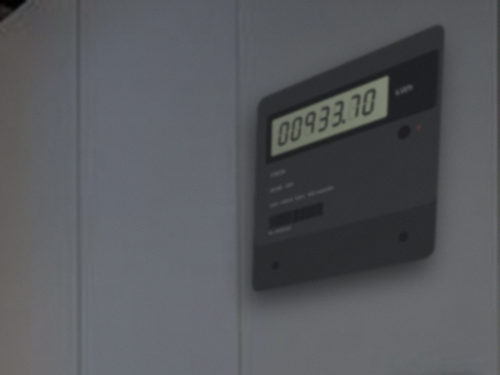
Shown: 933.70 kWh
